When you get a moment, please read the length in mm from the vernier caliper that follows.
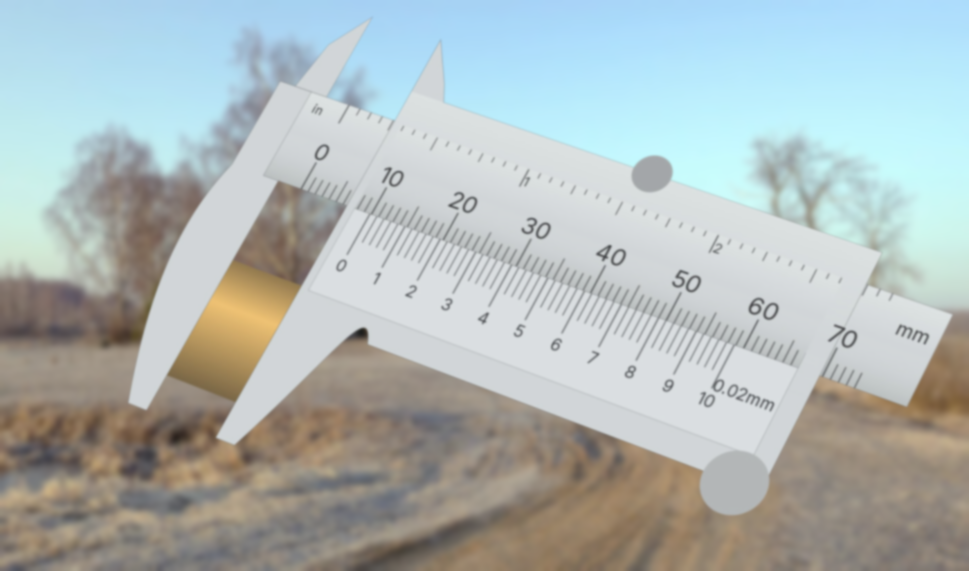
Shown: 9.8 mm
